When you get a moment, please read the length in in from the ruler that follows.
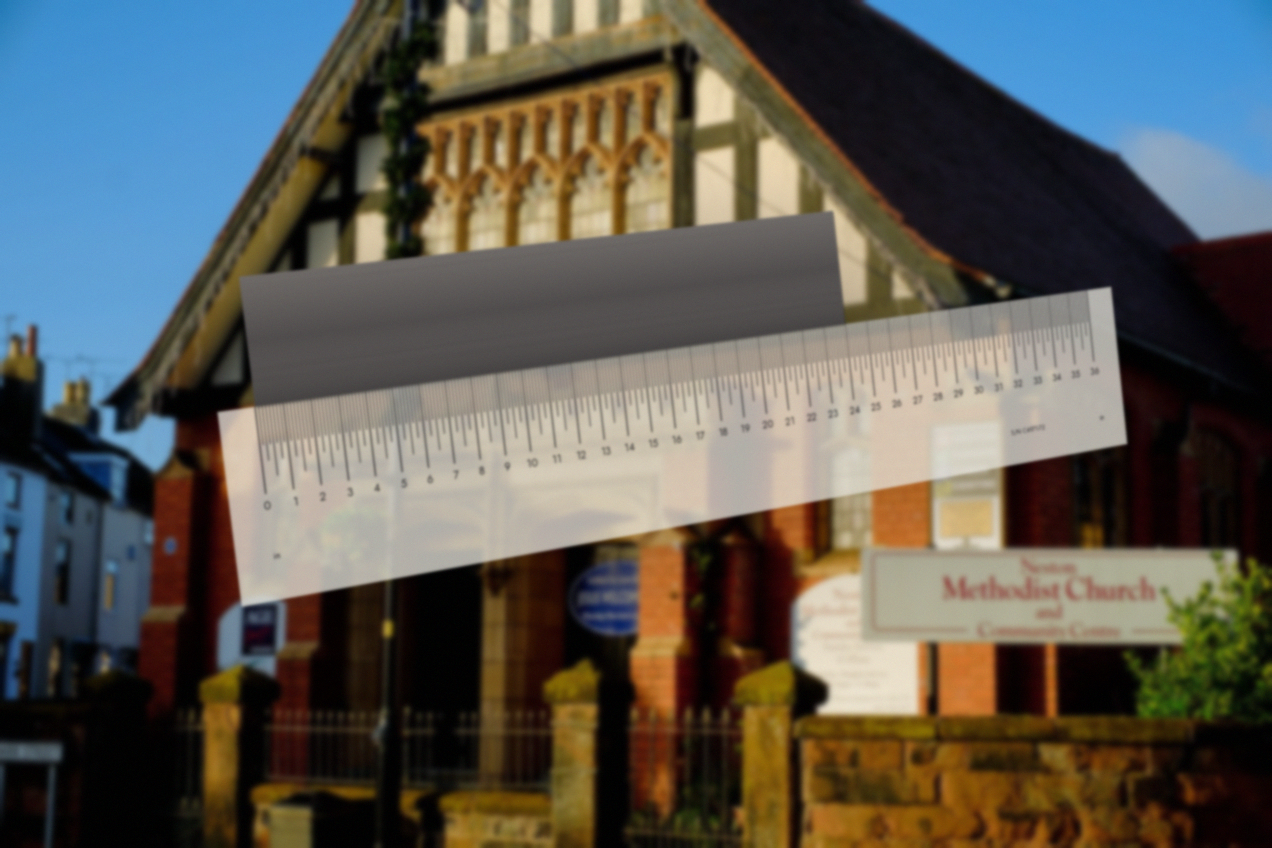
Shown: 24 in
